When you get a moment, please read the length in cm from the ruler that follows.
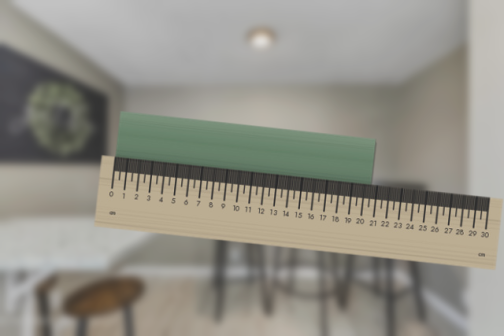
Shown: 20.5 cm
